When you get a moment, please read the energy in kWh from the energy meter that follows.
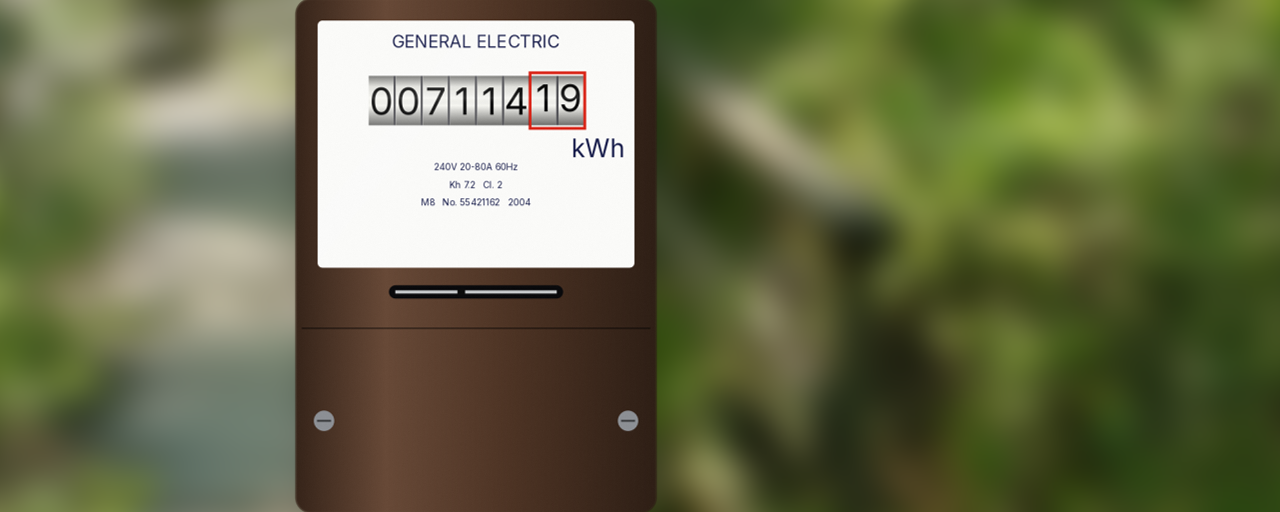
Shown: 7114.19 kWh
